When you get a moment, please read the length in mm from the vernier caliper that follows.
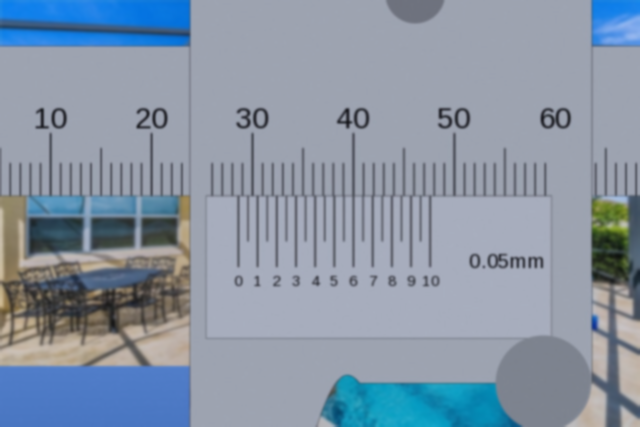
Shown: 28.6 mm
